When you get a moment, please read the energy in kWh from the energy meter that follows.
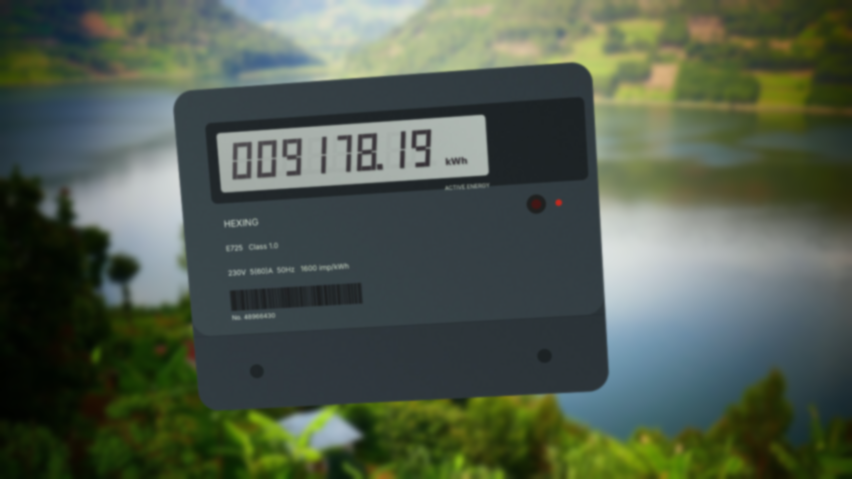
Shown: 9178.19 kWh
